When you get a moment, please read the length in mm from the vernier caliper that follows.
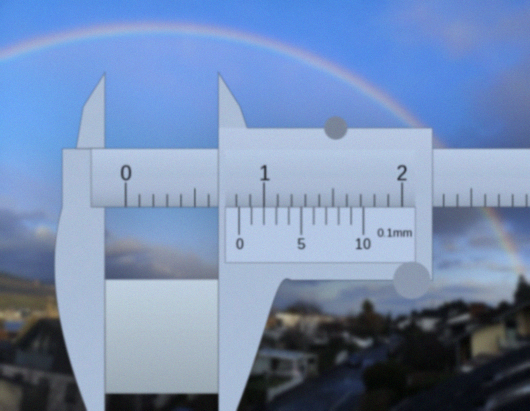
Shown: 8.2 mm
